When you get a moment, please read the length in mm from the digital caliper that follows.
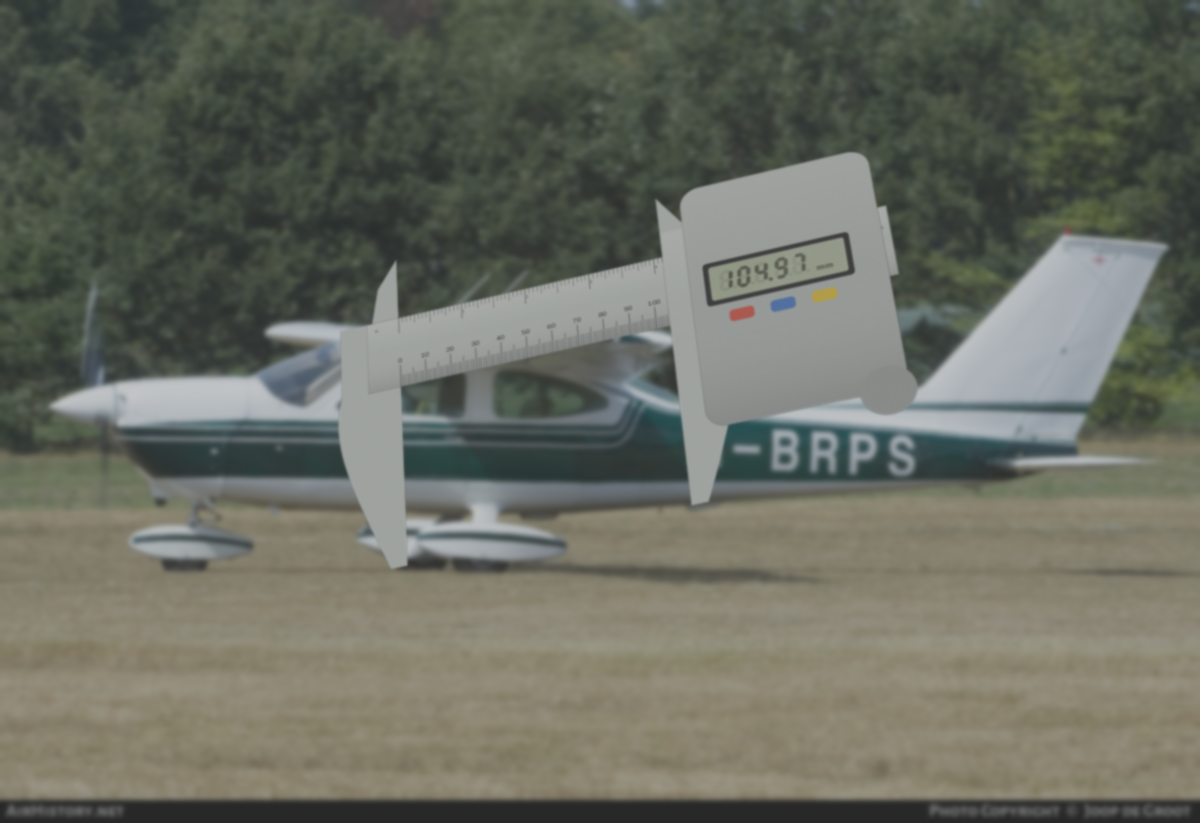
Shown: 104.97 mm
